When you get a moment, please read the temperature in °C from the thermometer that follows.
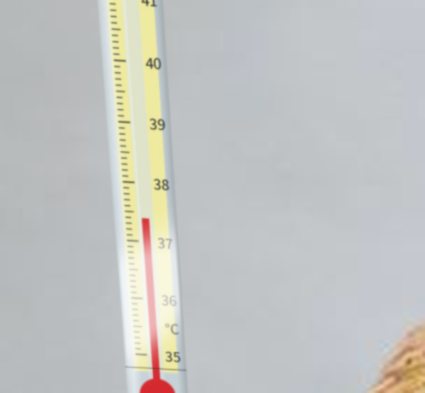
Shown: 37.4 °C
